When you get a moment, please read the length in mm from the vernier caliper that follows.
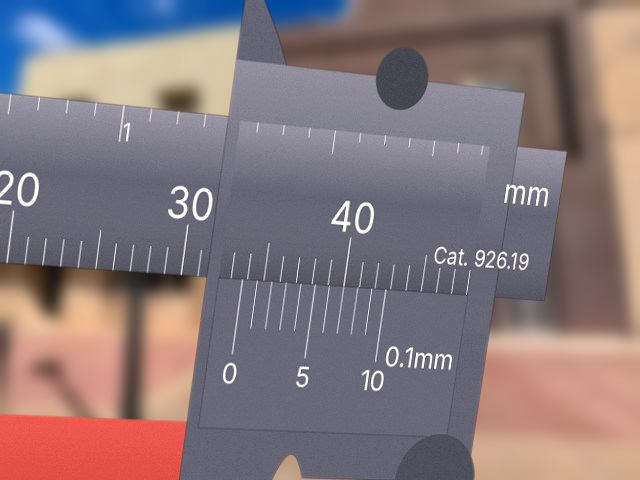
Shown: 33.7 mm
